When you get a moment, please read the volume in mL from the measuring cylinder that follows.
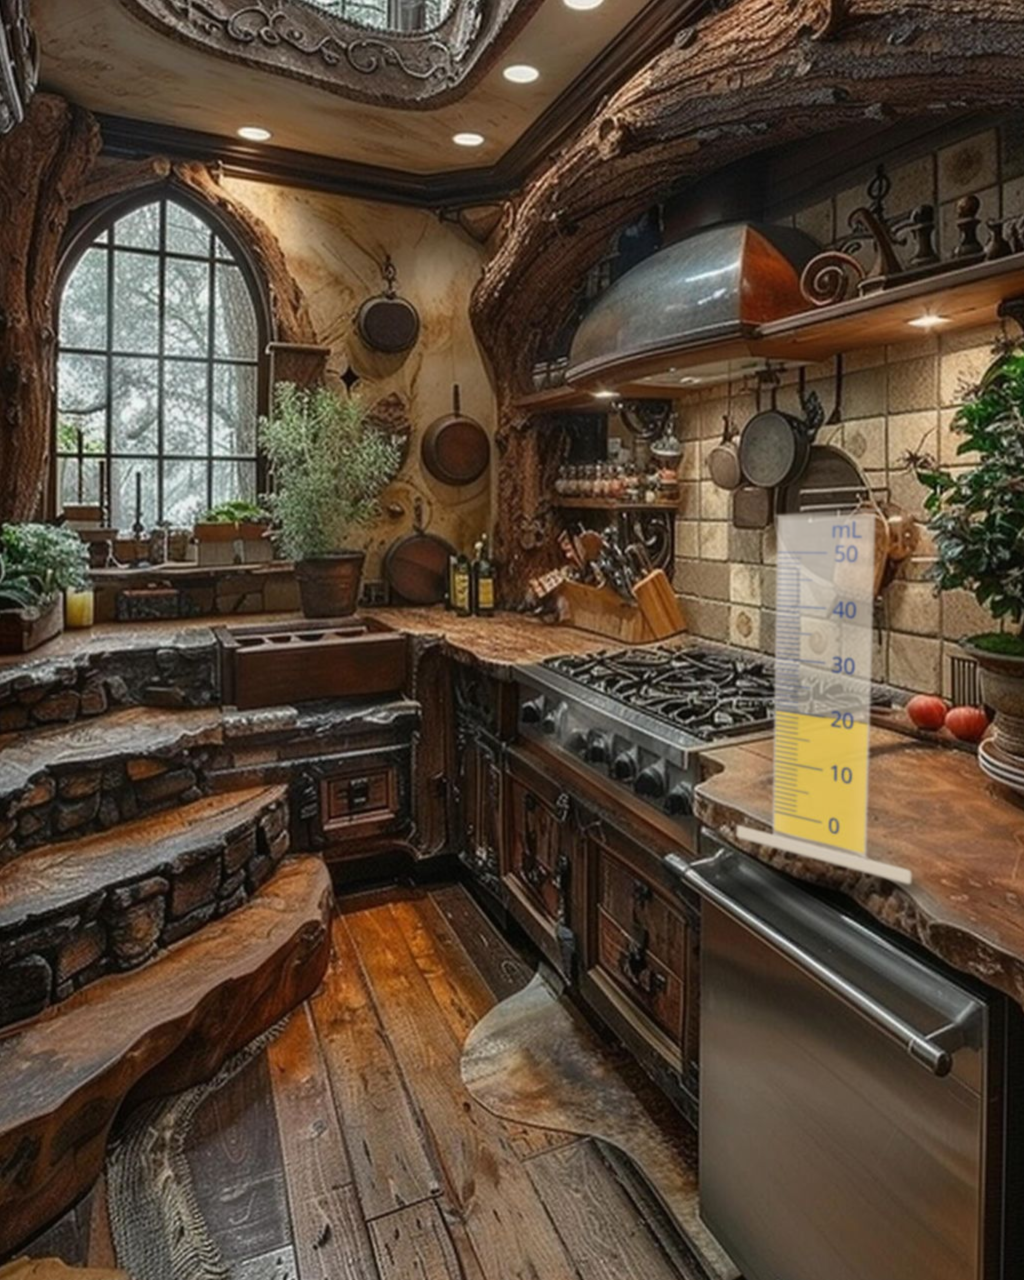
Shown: 20 mL
